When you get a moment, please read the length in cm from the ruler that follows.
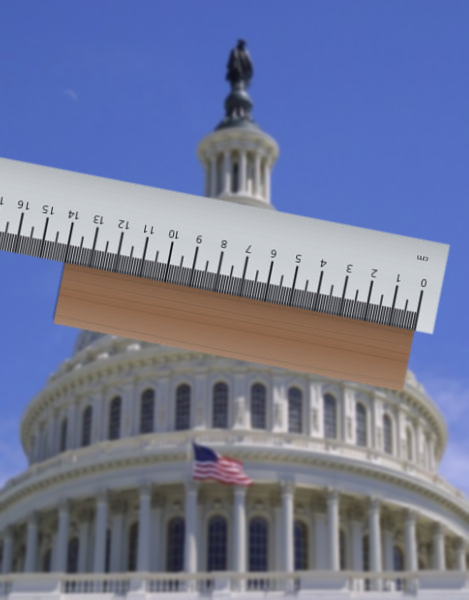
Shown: 14 cm
